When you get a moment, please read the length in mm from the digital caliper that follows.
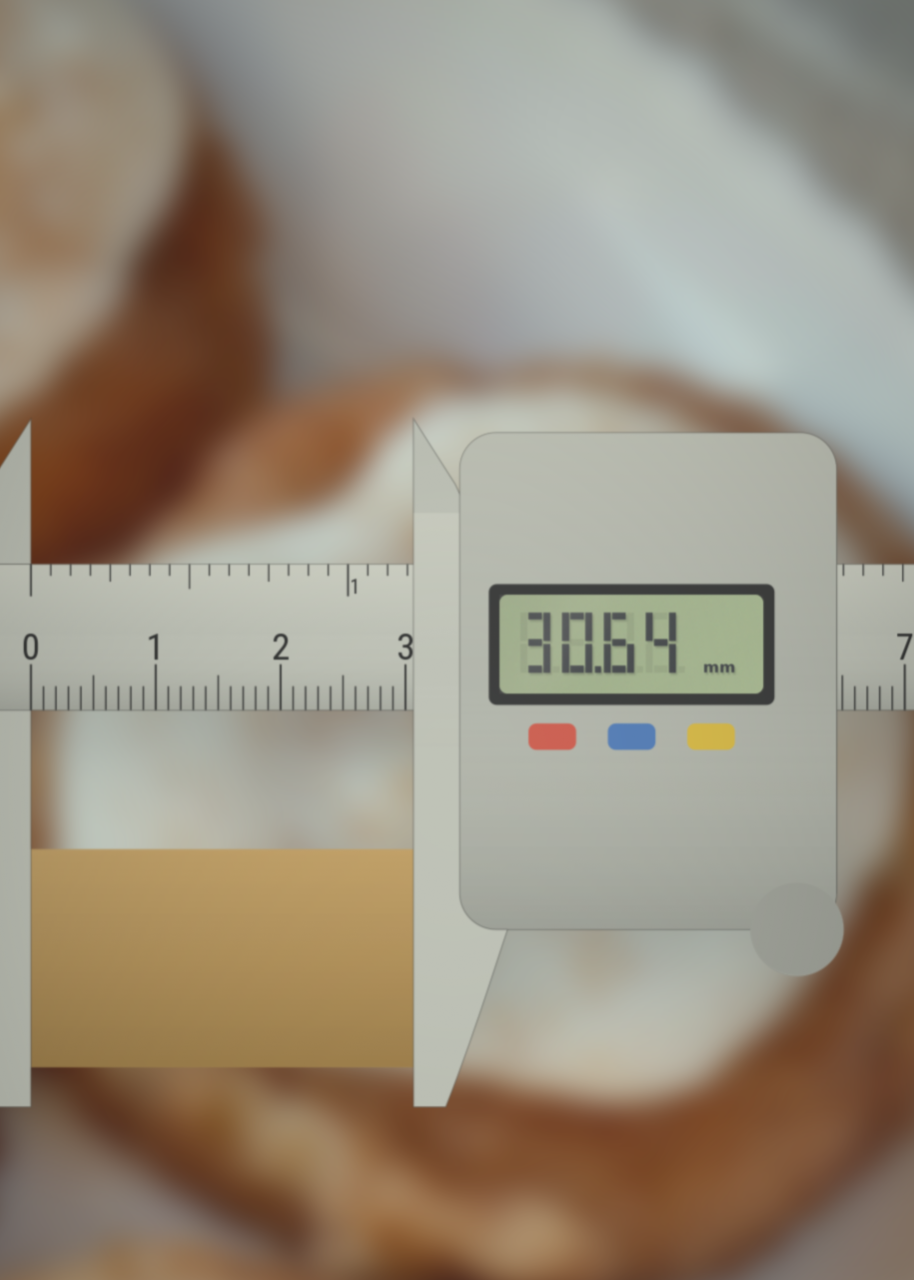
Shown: 30.64 mm
